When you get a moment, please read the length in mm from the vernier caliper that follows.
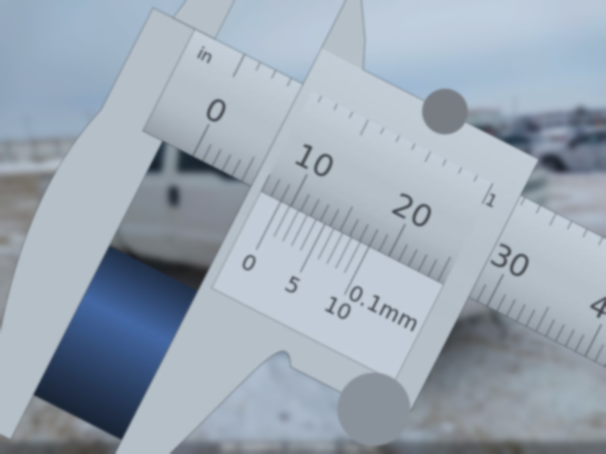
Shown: 9.0 mm
